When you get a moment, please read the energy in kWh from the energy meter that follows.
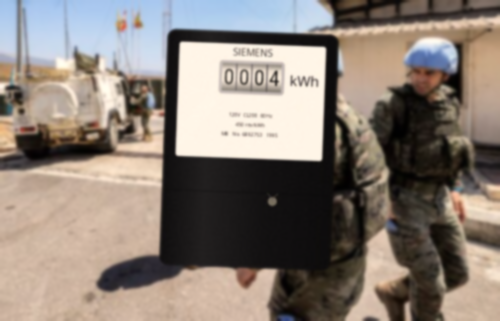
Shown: 4 kWh
